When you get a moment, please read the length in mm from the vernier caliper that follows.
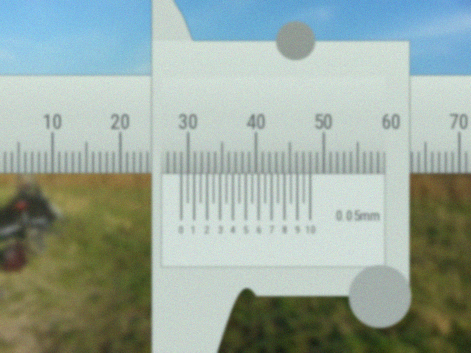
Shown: 29.0 mm
